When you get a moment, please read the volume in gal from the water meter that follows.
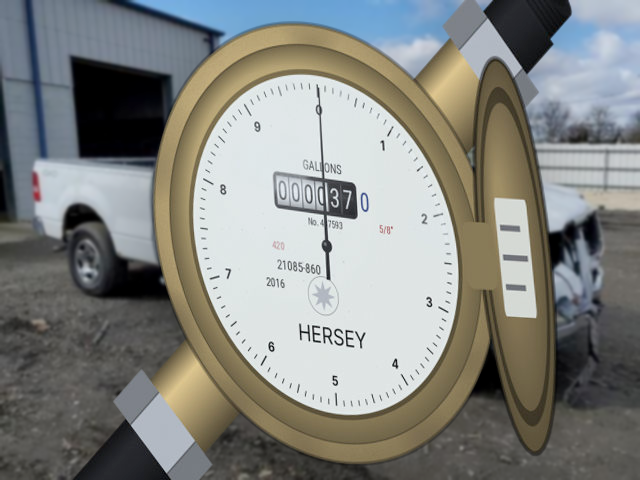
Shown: 370.0 gal
